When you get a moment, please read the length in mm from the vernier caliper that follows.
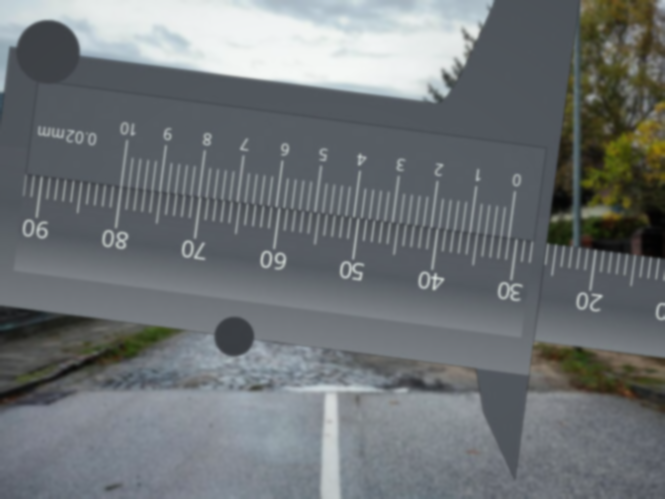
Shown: 31.0 mm
